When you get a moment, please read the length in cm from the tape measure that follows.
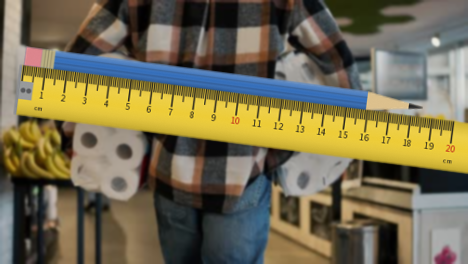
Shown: 18.5 cm
